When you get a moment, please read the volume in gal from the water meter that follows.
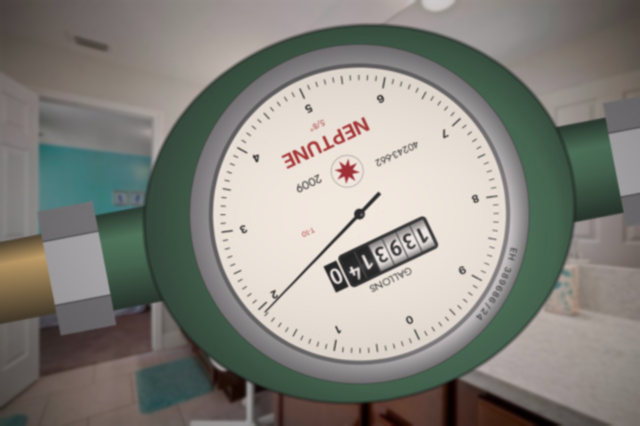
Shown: 1393141.9 gal
